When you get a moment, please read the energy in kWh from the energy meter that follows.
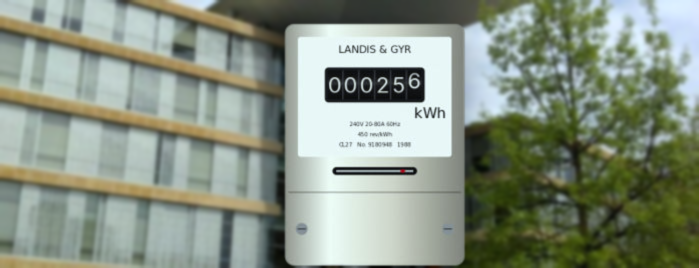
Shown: 256 kWh
